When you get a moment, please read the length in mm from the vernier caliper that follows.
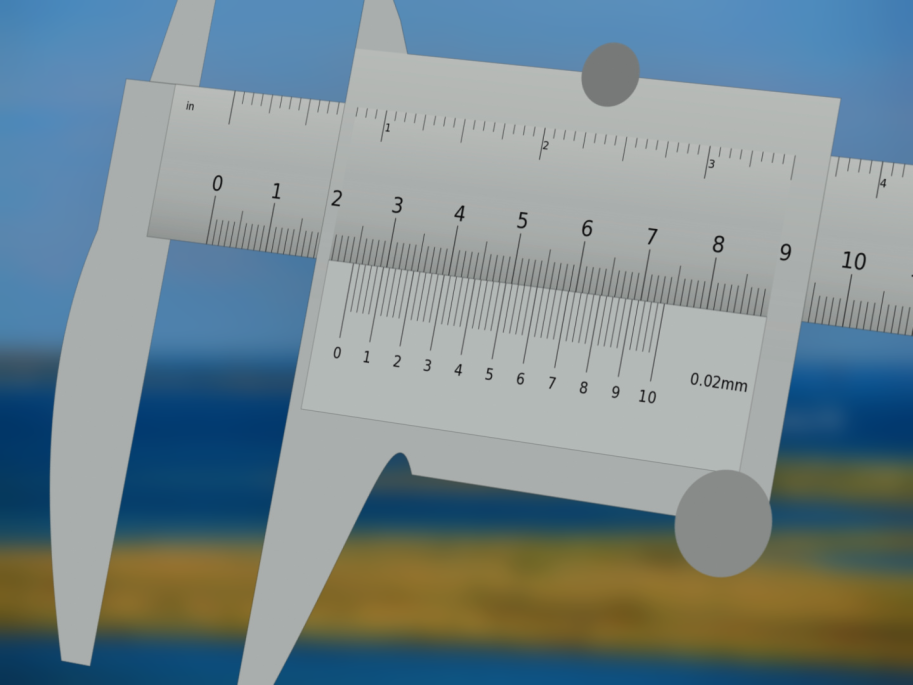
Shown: 24.6 mm
